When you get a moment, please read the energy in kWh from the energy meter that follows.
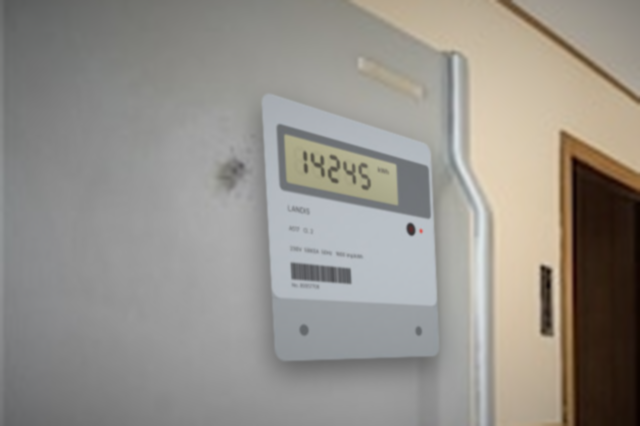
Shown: 14245 kWh
